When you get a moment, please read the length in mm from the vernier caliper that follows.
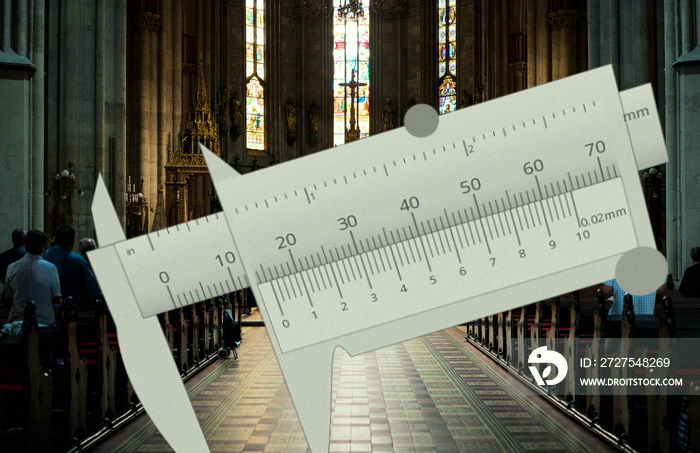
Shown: 15.6 mm
